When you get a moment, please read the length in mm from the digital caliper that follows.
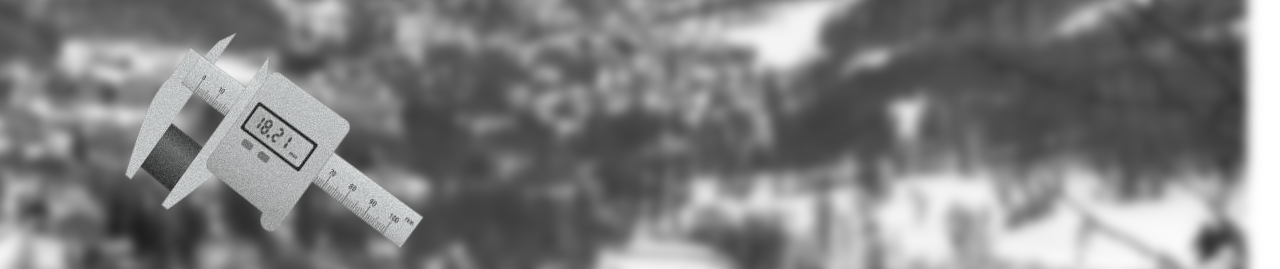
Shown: 18.21 mm
